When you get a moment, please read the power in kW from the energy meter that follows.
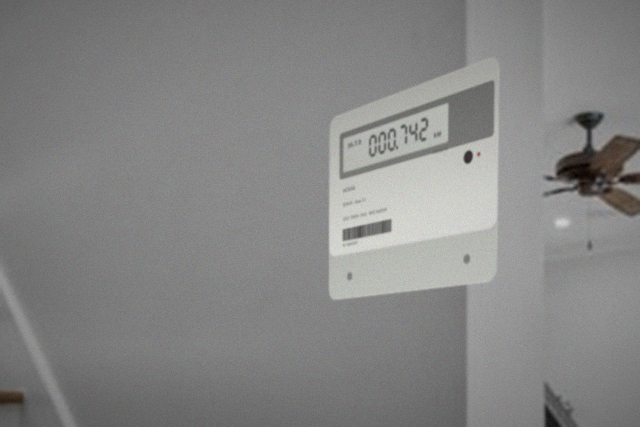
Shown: 0.742 kW
